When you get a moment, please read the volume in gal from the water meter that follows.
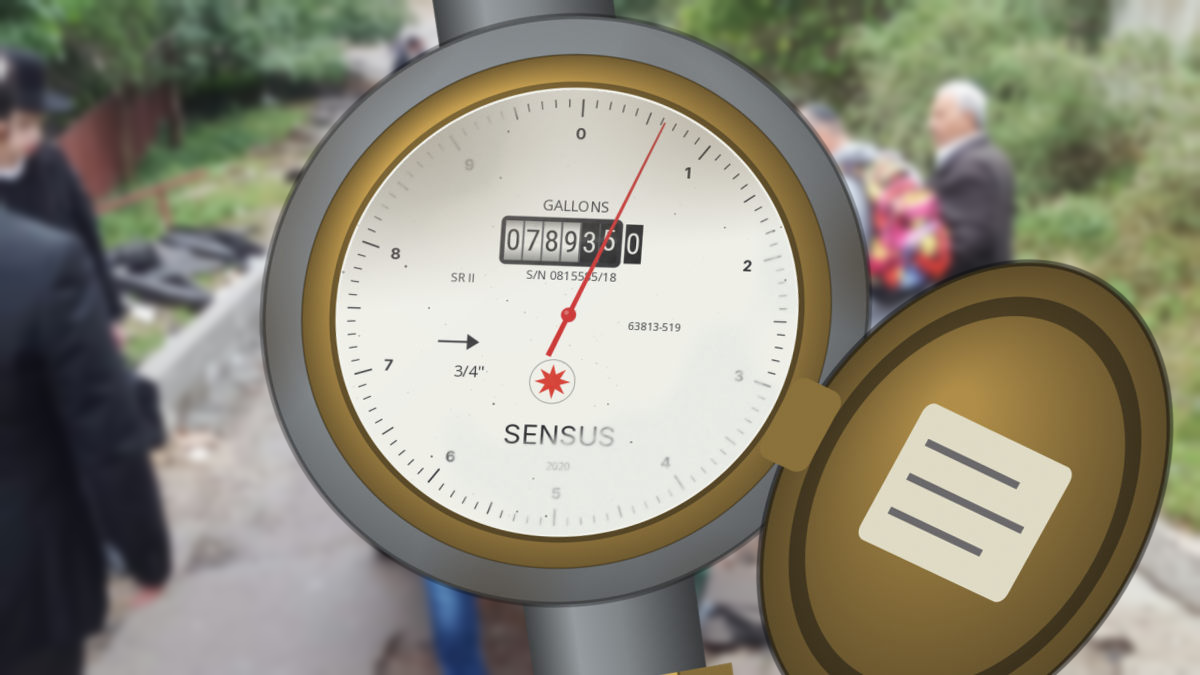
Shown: 789350.6 gal
